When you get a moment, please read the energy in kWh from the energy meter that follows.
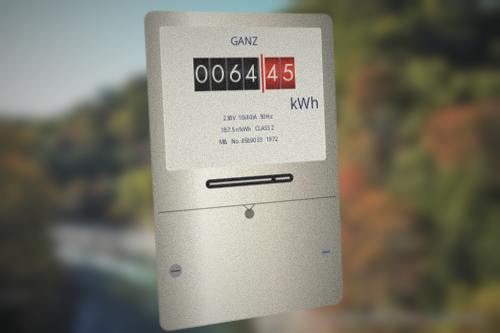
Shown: 64.45 kWh
